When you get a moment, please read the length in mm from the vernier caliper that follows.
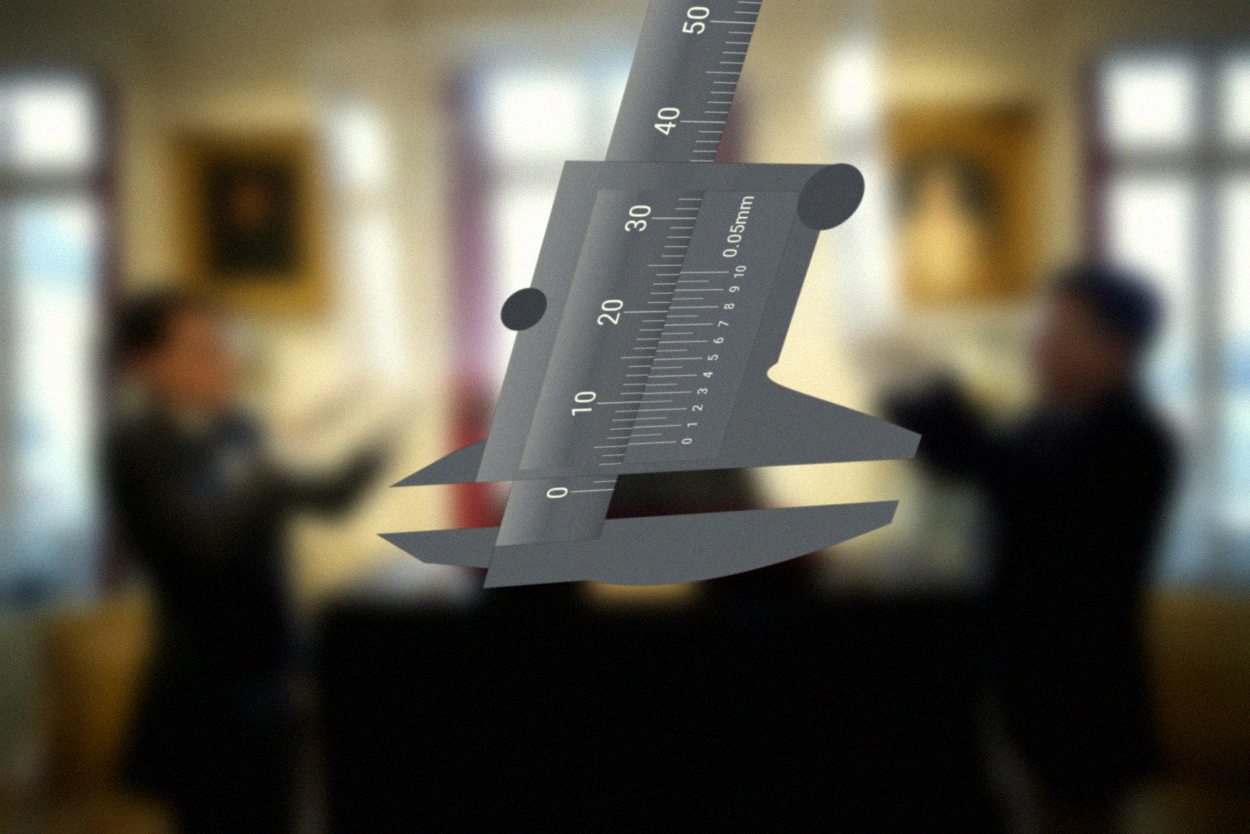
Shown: 5.2 mm
